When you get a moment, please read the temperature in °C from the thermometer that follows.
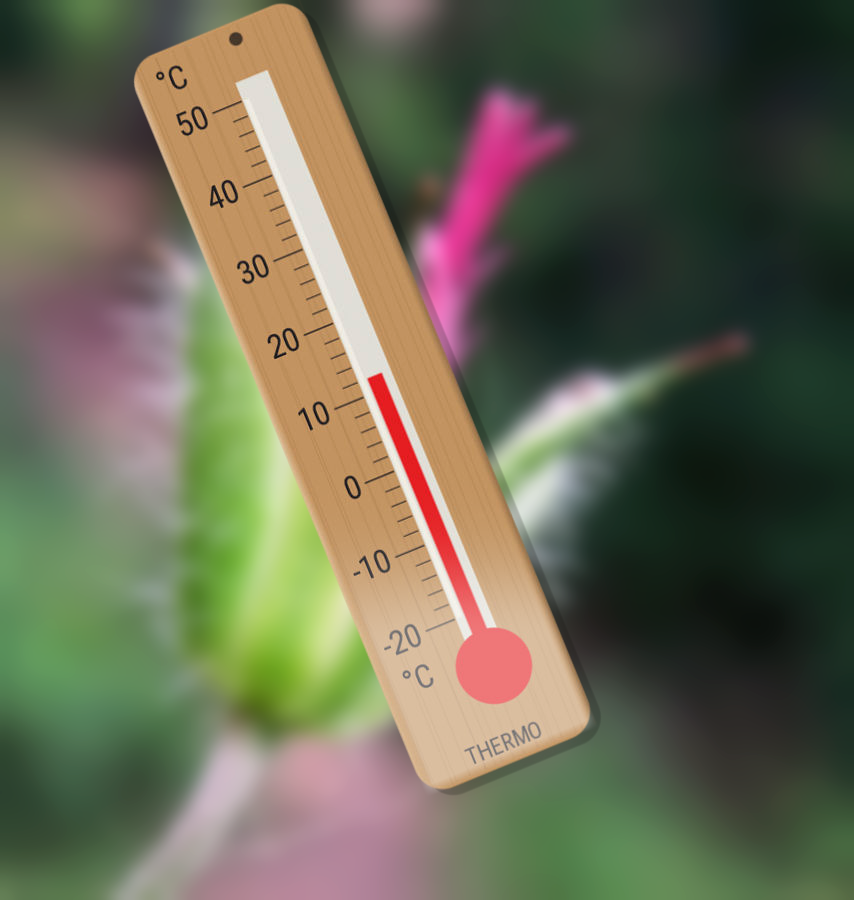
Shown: 12 °C
